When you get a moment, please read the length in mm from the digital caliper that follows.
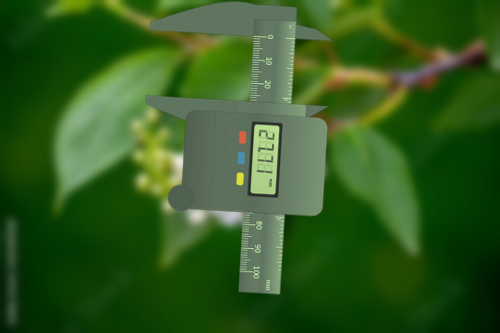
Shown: 27.71 mm
